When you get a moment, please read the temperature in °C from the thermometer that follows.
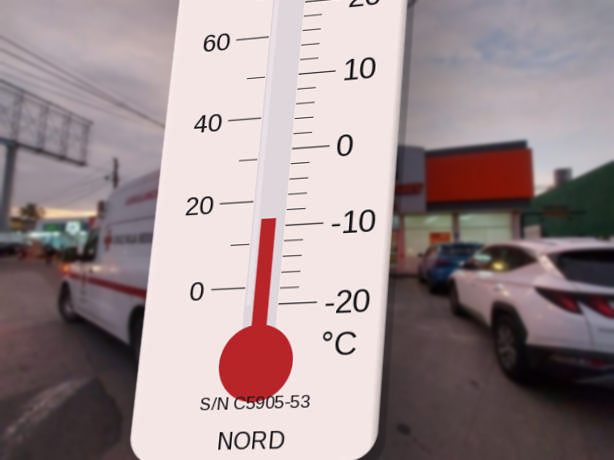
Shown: -9 °C
